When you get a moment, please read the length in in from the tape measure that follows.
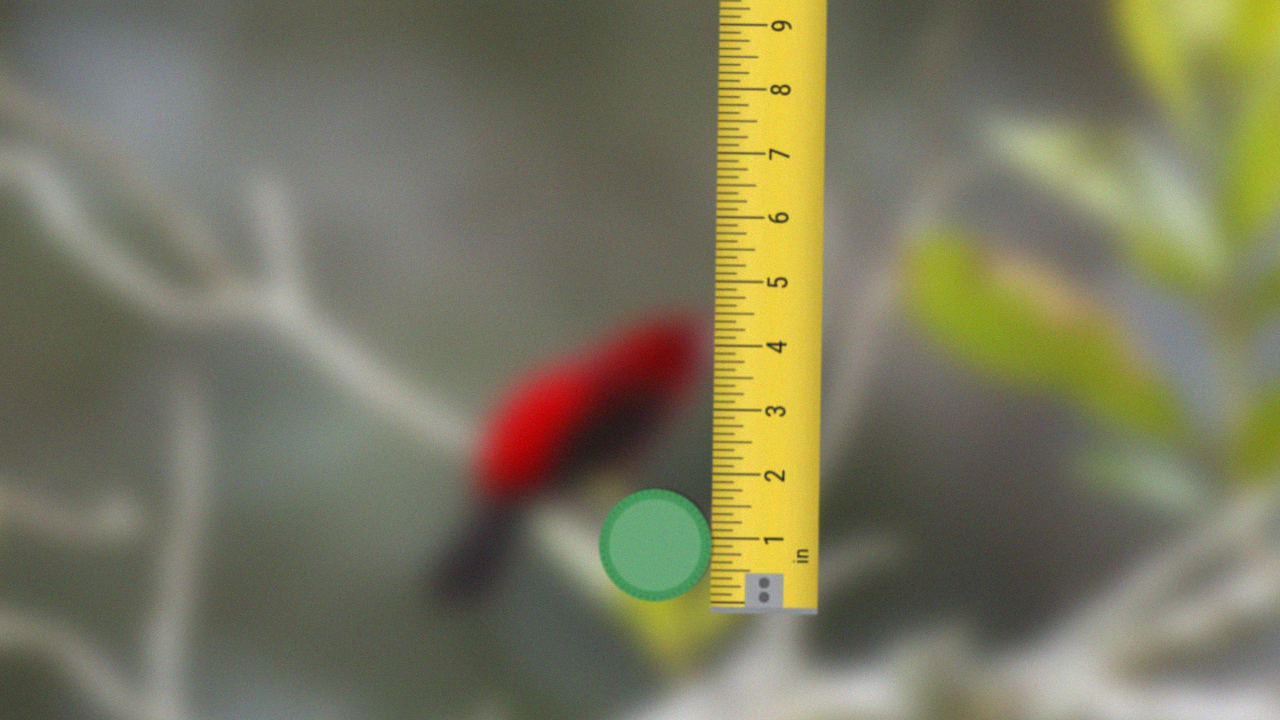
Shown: 1.75 in
